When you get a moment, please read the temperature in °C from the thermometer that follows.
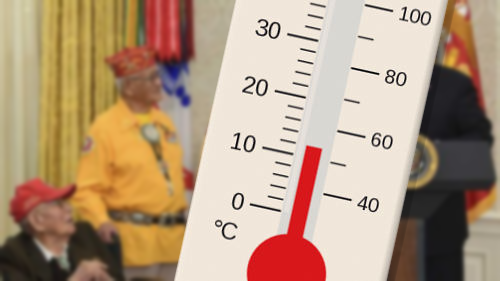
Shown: 12 °C
